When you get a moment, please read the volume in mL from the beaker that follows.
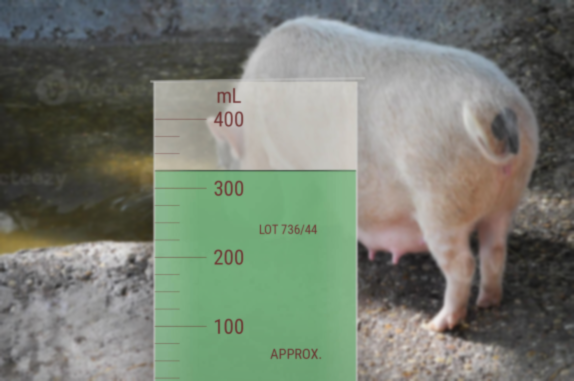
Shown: 325 mL
